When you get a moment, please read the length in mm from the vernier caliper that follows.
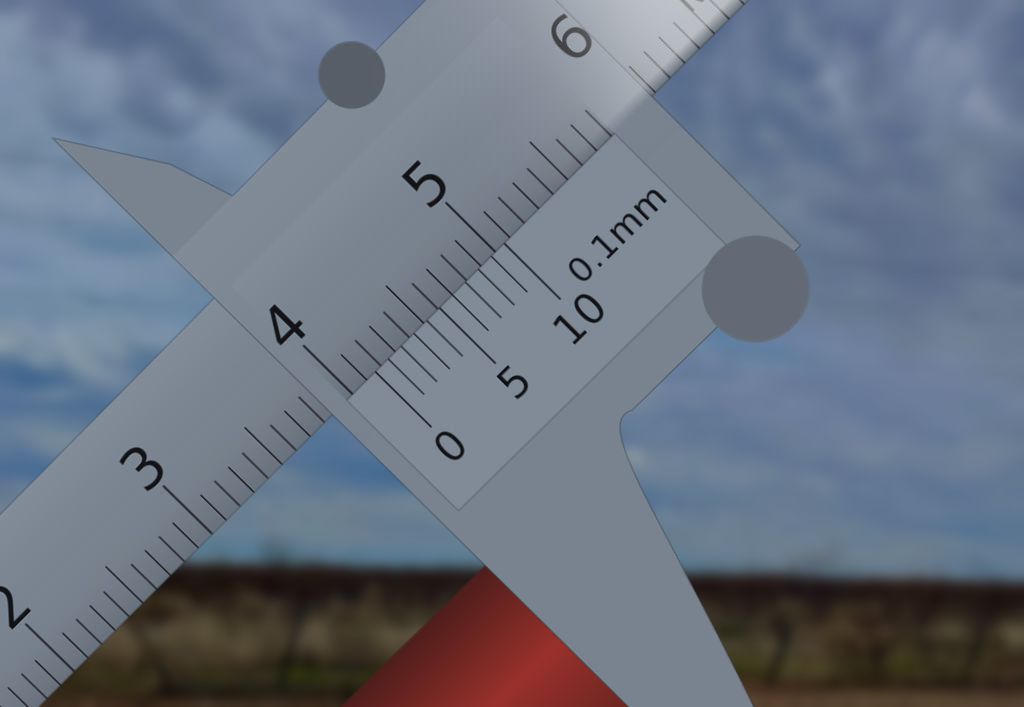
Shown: 41.6 mm
